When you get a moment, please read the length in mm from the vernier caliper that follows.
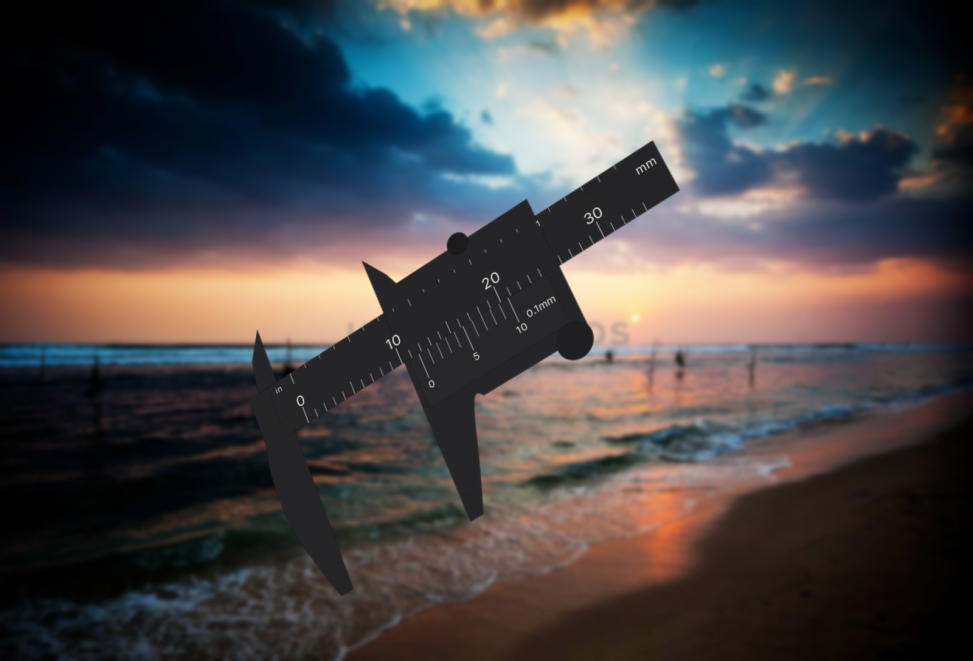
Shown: 11.7 mm
